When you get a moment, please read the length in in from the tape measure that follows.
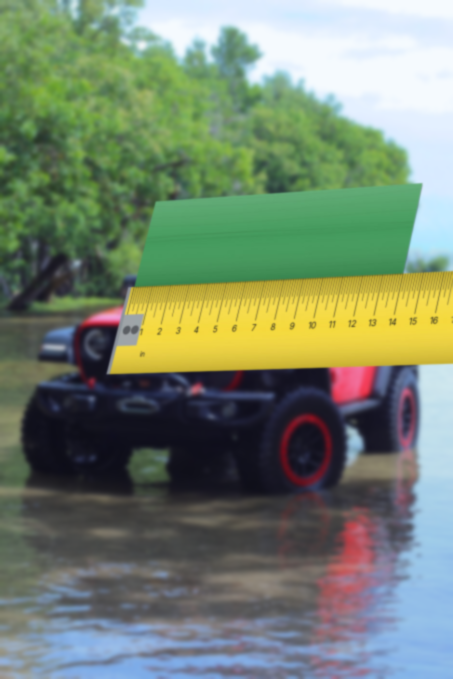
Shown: 14 in
